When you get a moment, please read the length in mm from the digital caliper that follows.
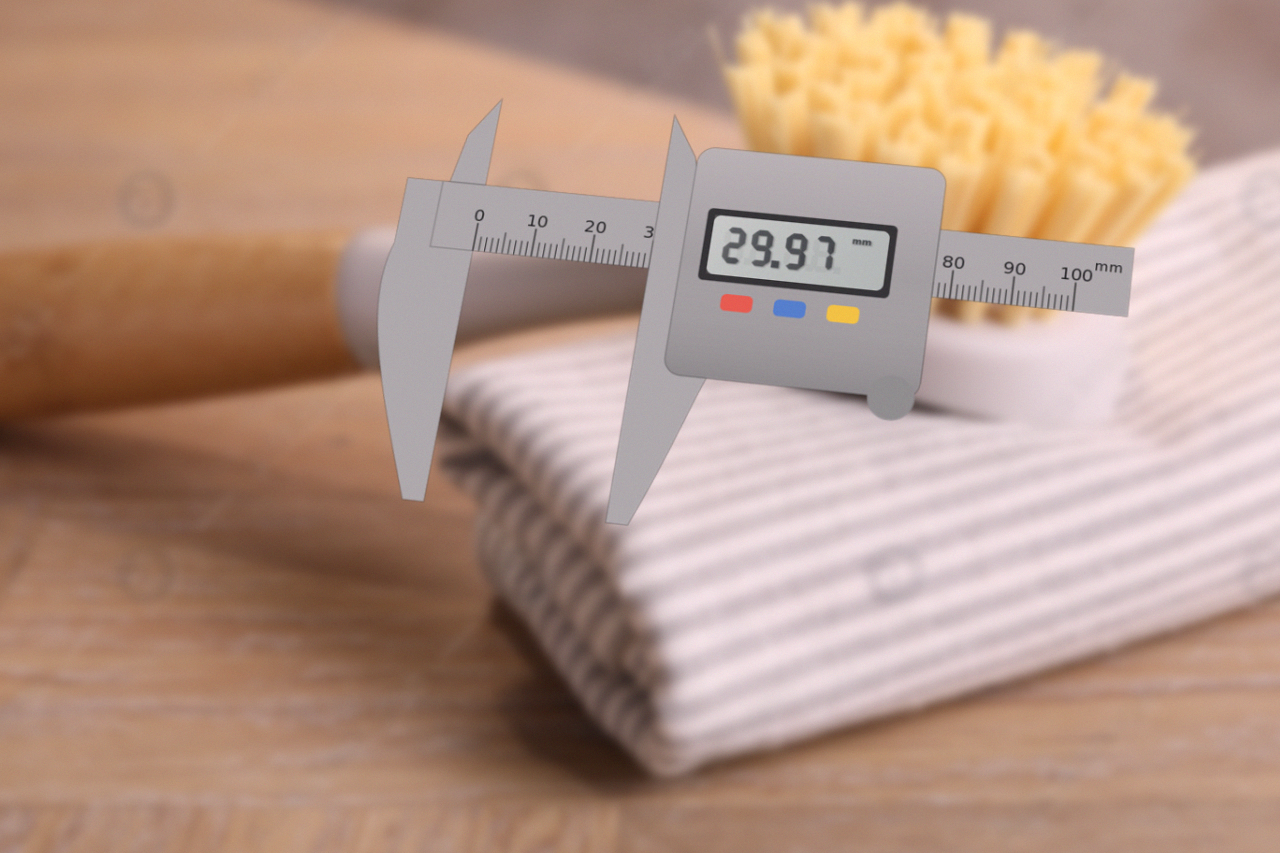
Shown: 29.97 mm
